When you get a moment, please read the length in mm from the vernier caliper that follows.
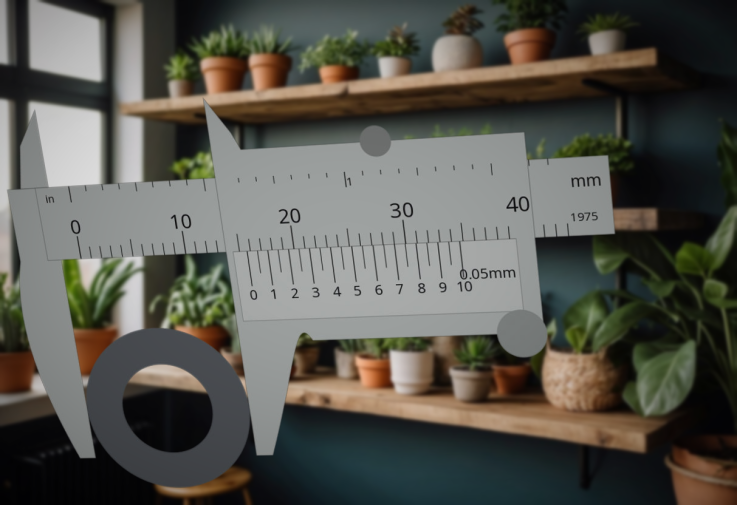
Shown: 15.7 mm
